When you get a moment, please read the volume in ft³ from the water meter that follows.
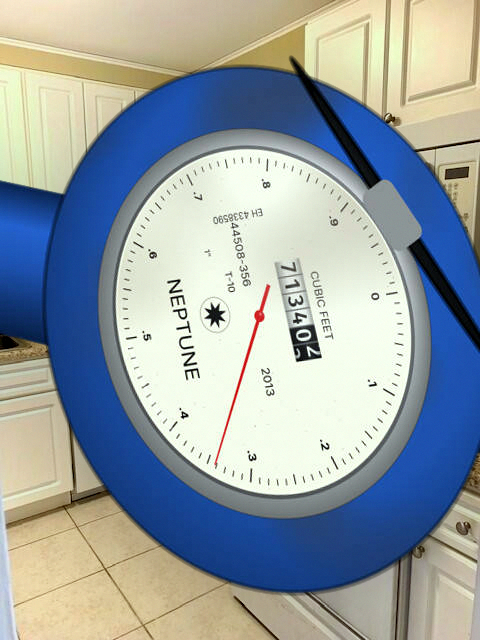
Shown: 713402.34 ft³
